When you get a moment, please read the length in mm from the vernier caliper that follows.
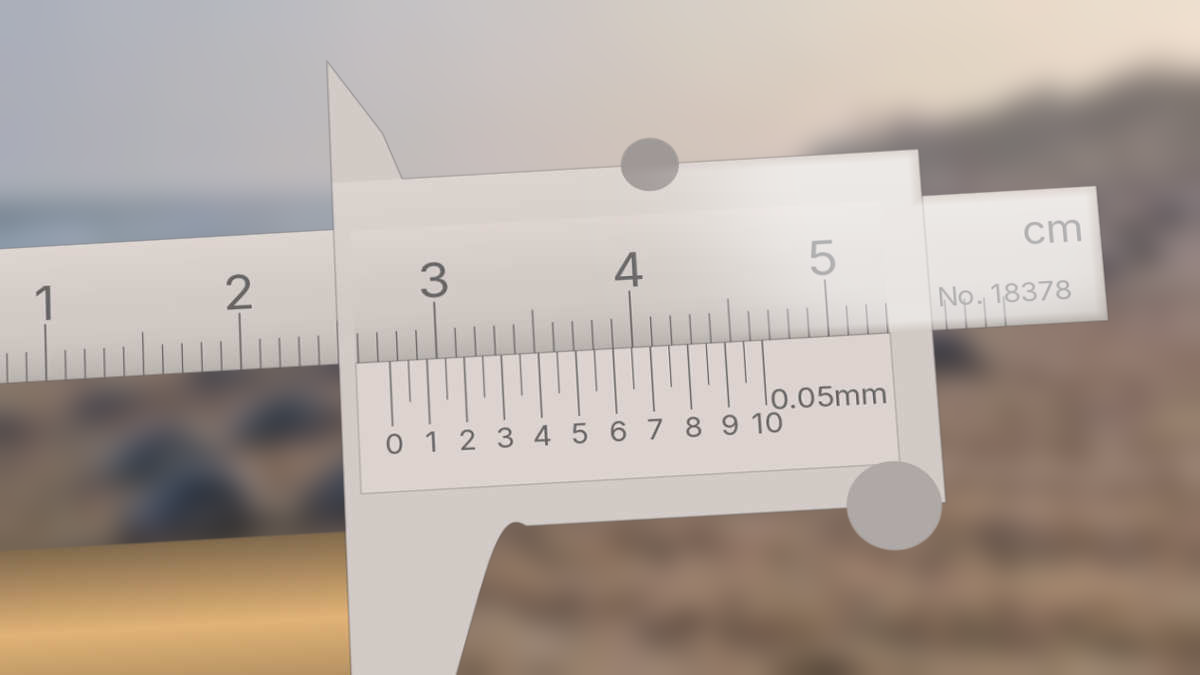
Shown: 27.6 mm
